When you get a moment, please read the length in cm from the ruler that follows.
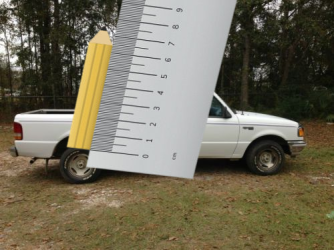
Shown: 7.5 cm
